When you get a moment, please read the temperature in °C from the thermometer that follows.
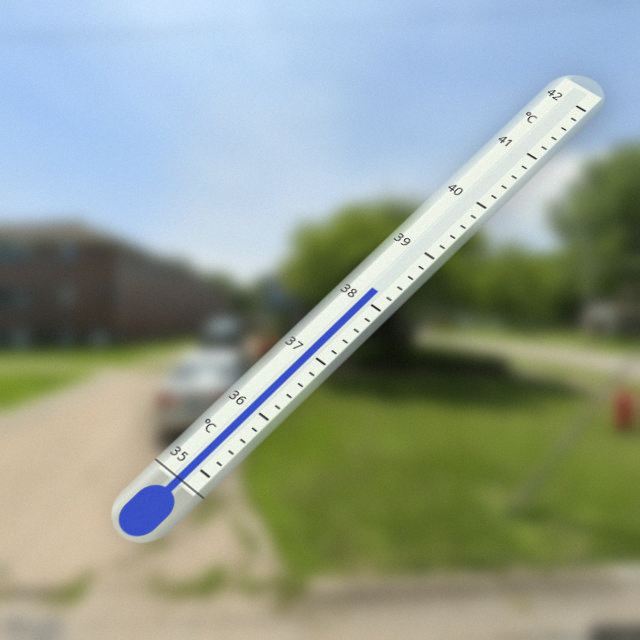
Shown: 38.2 °C
